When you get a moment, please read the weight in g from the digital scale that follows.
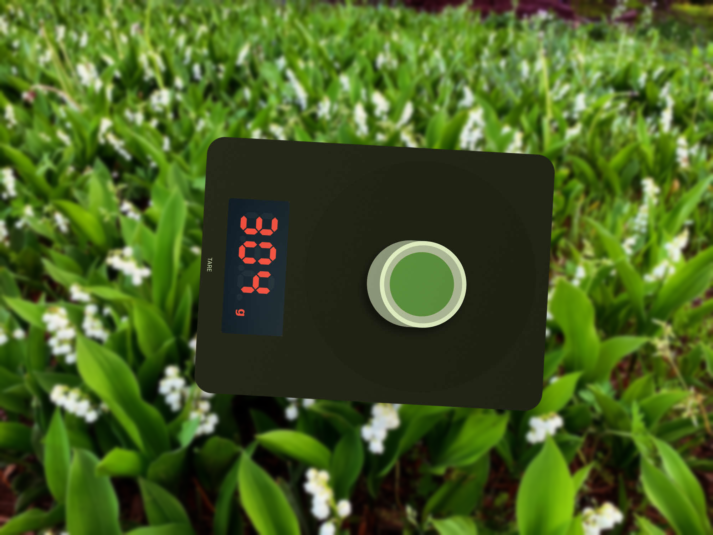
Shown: 304 g
